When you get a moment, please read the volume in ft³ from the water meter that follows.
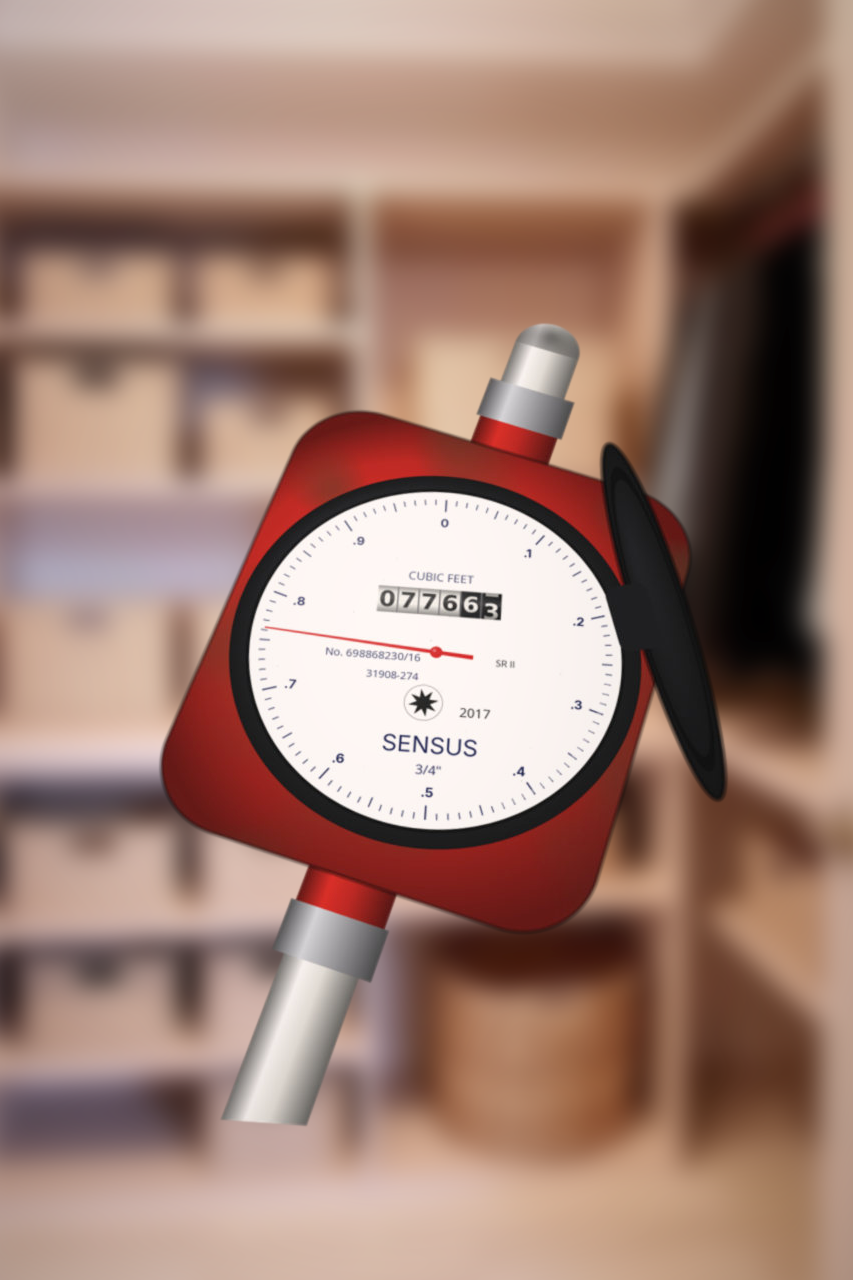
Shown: 77662.76 ft³
